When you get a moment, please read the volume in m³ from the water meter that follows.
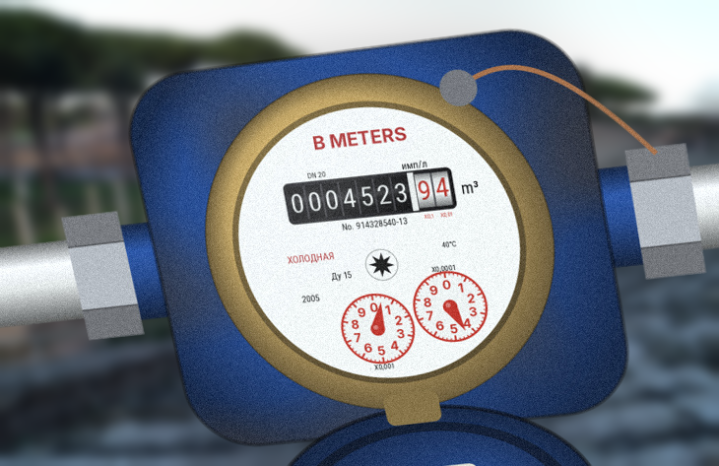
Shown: 4523.9404 m³
